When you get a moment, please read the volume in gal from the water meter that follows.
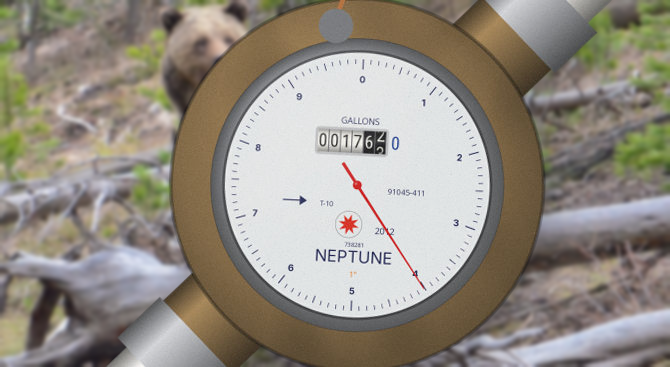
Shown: 17624.0 gal
